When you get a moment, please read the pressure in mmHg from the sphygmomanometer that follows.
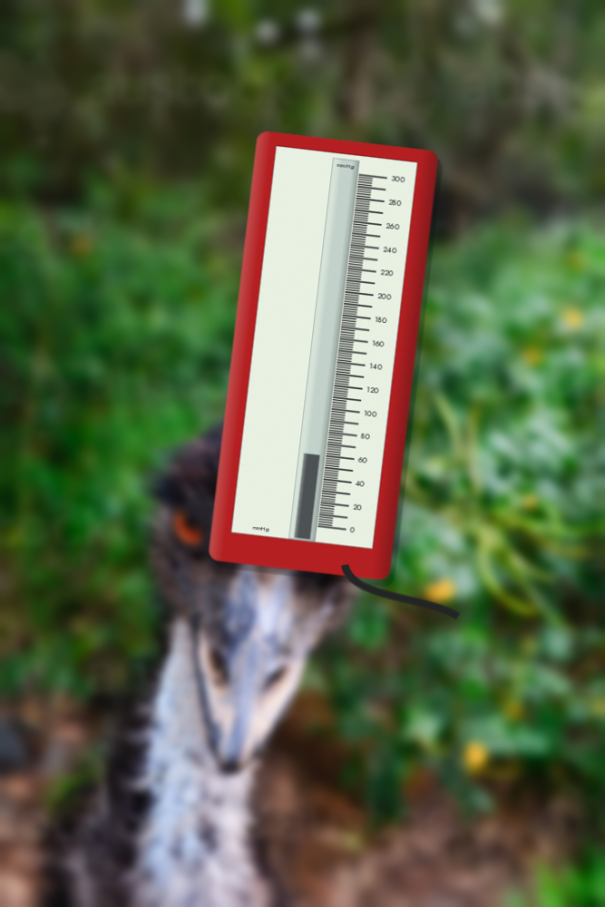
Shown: 60 mmHg
